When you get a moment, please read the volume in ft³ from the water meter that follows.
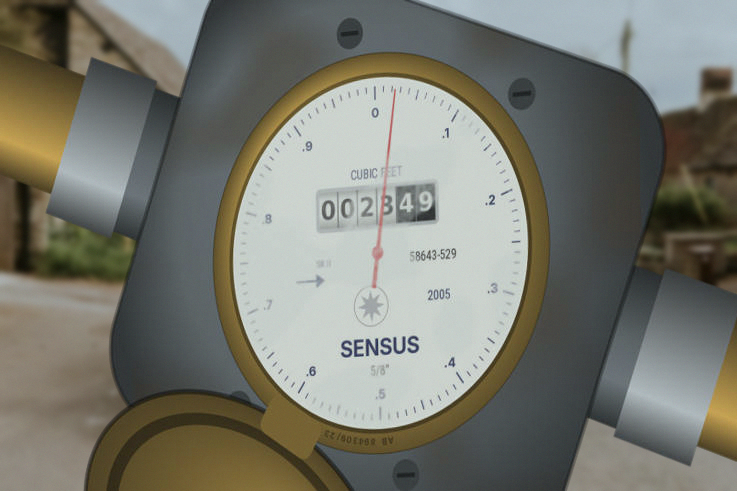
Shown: 2349.02 ft³
